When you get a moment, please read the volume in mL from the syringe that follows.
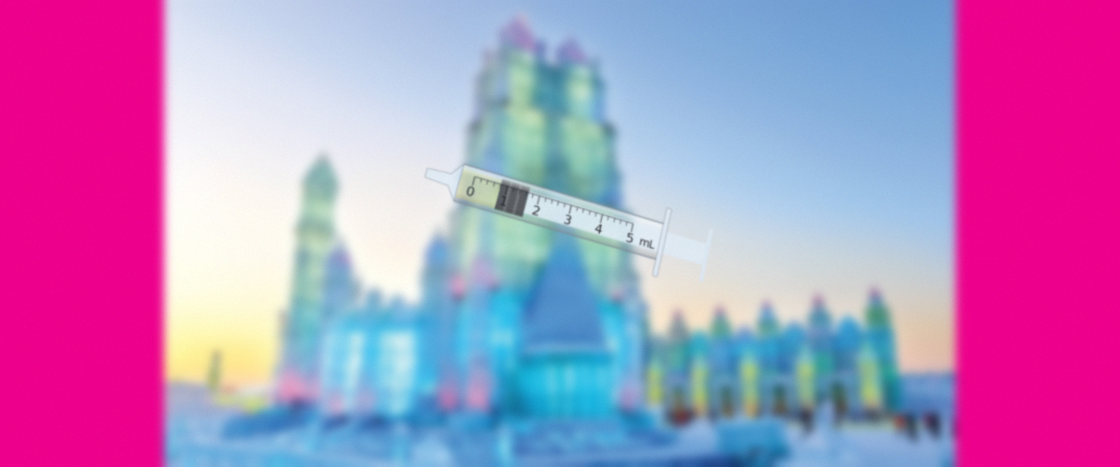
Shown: 0.8 mL
